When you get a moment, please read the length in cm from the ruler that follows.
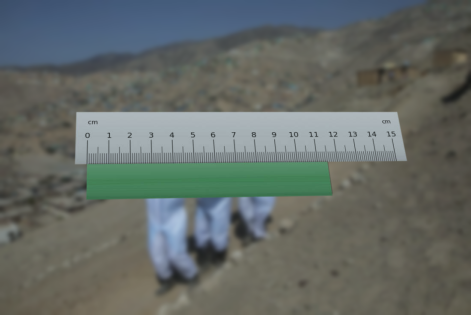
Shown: 11.5 cm
